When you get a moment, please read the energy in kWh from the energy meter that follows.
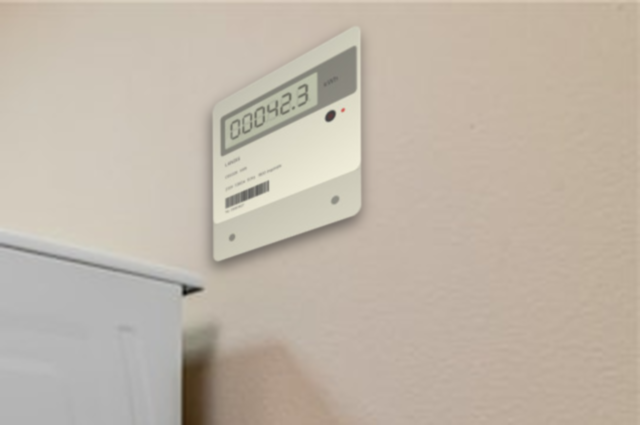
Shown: 42.3 kWh
